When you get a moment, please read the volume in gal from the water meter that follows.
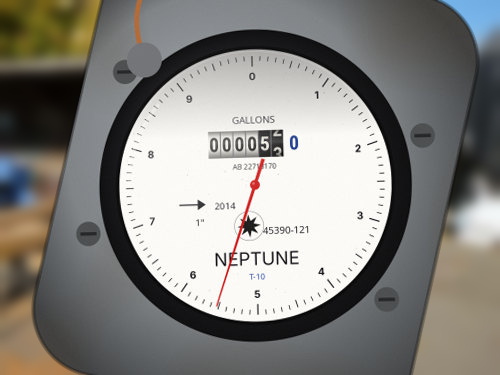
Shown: 525.5 gal
